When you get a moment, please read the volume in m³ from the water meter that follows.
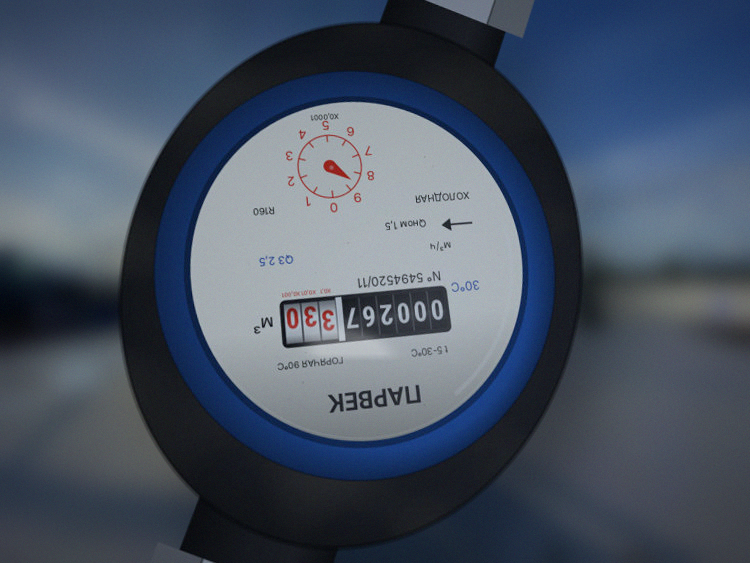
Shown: 267.3298 m³
